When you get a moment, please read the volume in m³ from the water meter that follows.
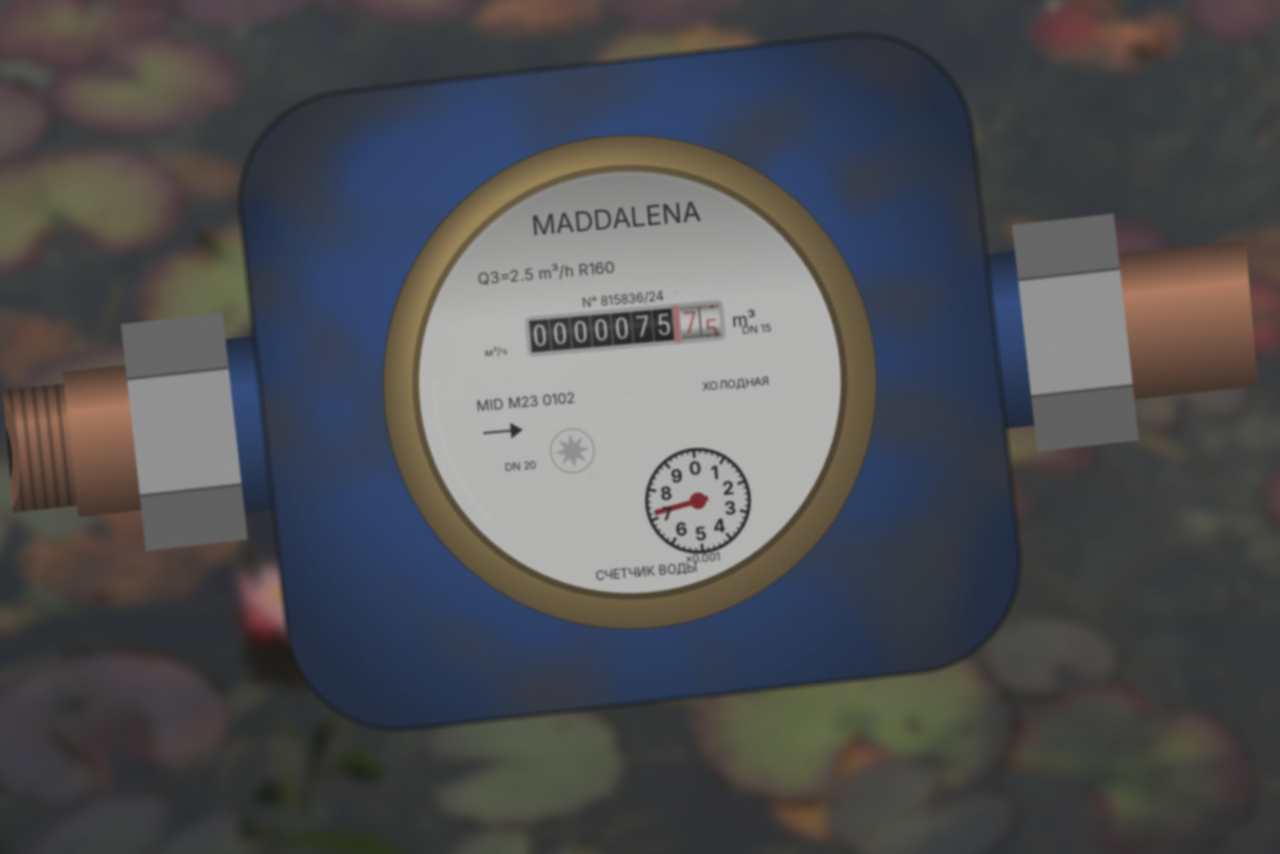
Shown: 75.747 m³
